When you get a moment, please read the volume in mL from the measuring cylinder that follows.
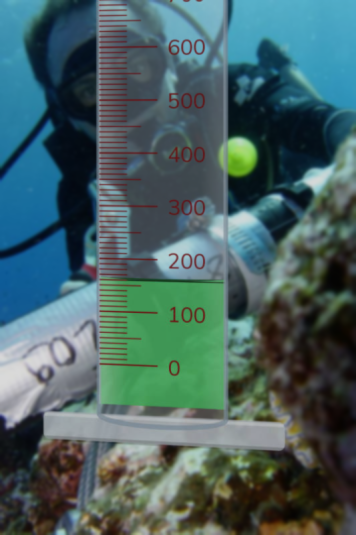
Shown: 160 mL
